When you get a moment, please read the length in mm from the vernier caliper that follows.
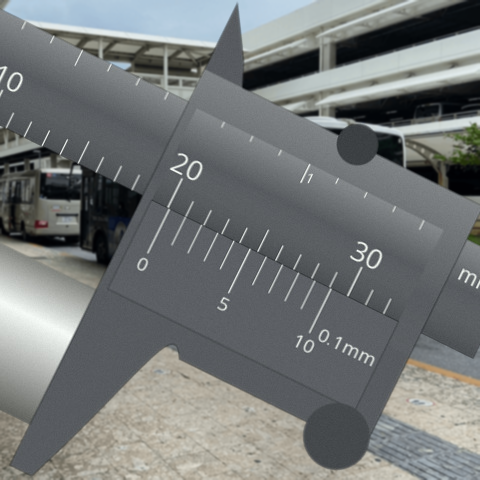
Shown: 20.1 mm
